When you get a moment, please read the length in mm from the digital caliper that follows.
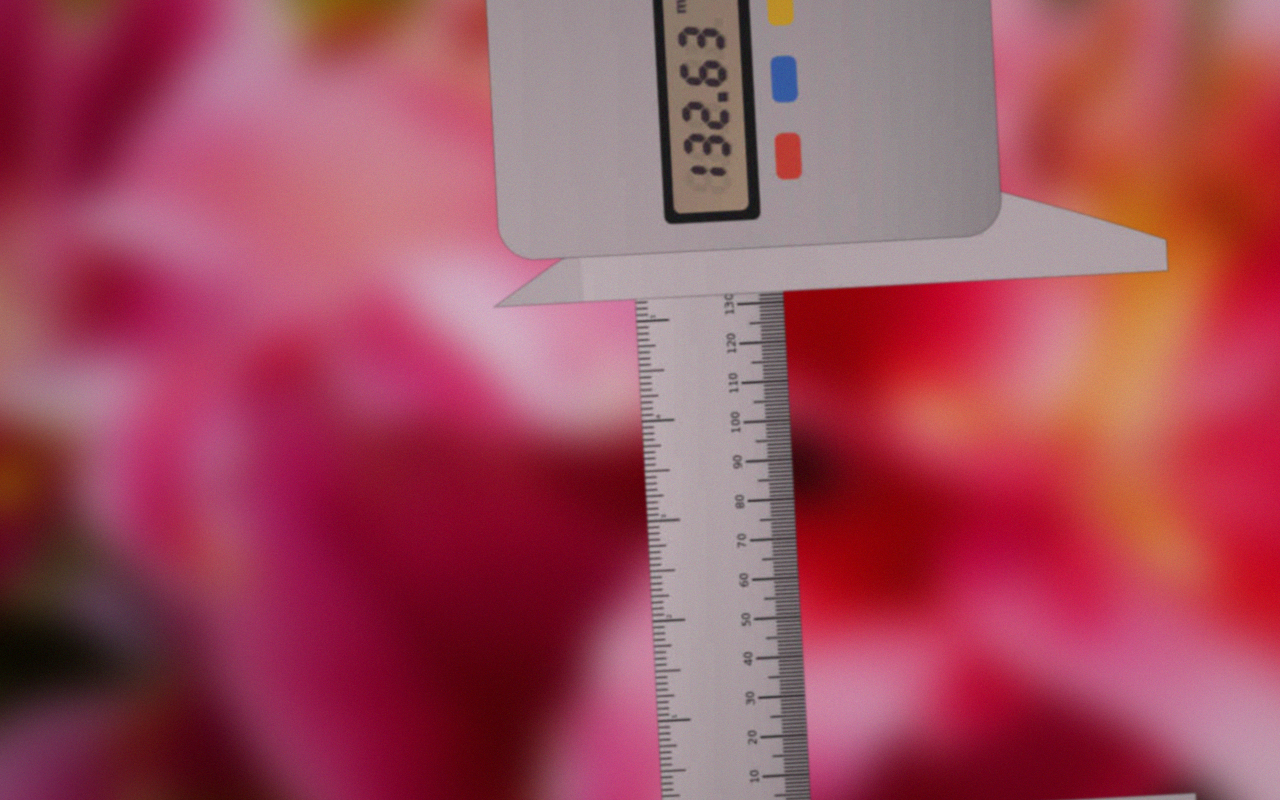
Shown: 132.63 mm
